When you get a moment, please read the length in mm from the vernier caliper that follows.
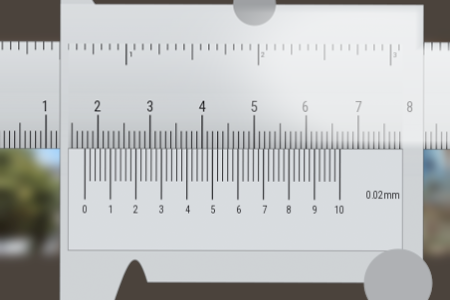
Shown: 17.5 mm
